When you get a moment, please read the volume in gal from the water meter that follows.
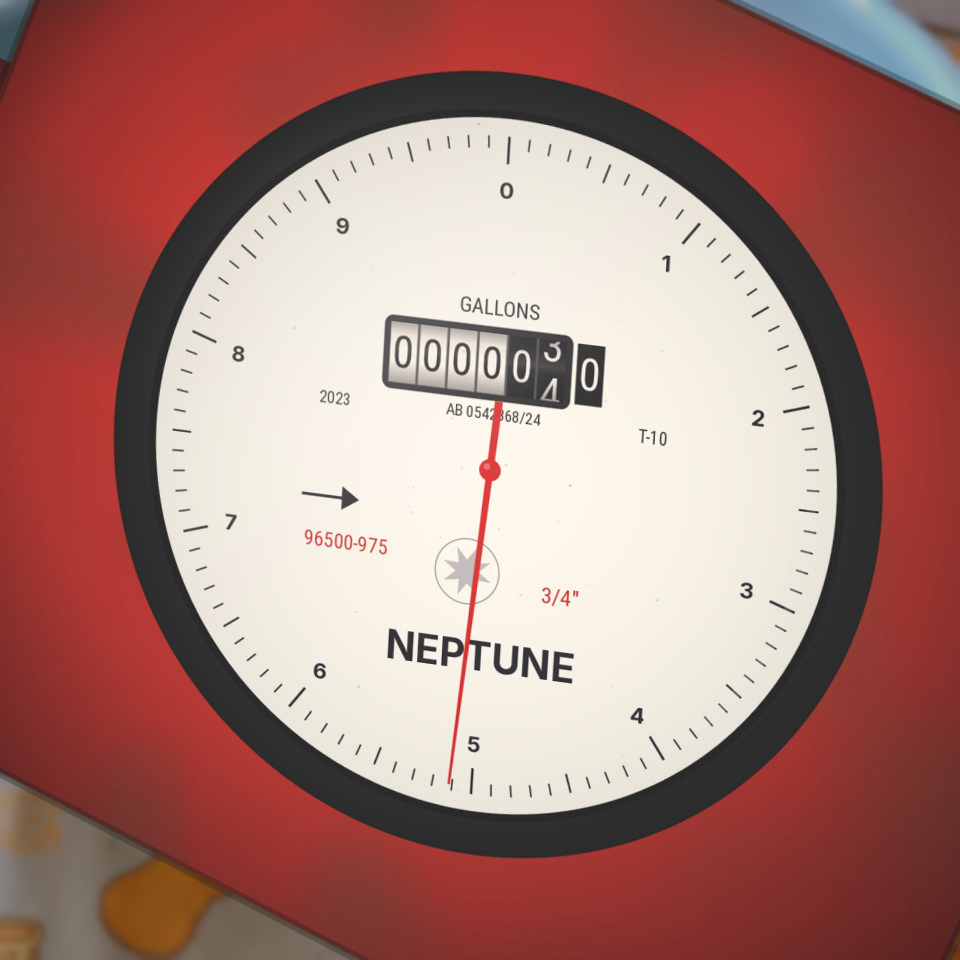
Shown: 35.1 gal
